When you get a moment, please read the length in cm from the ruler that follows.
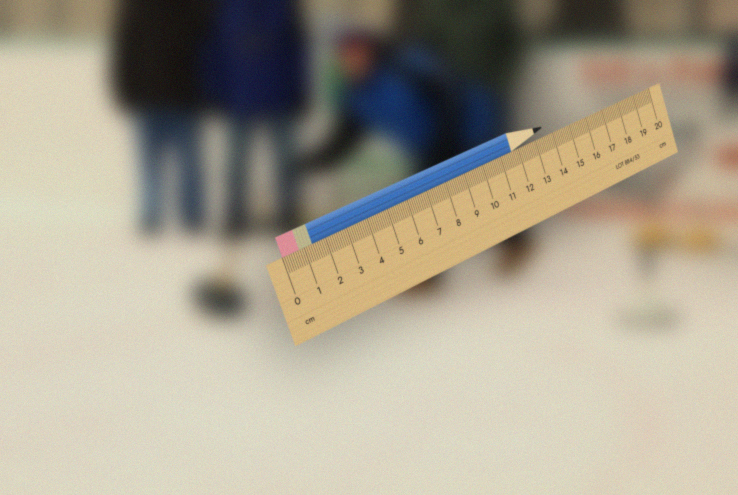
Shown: 13.5 cm
